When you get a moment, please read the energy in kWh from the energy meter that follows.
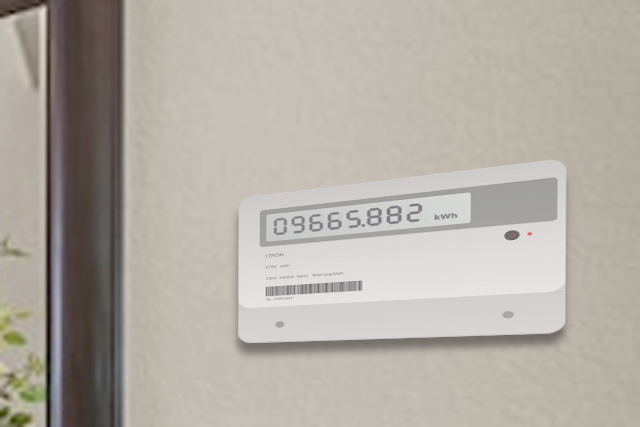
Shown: 9665.882 kWh
